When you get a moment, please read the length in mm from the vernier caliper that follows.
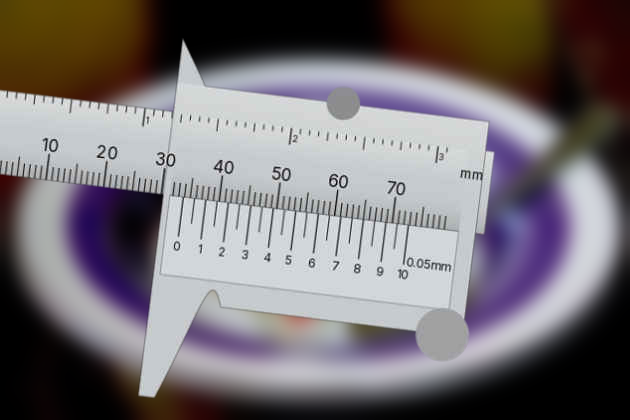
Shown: 33.8 mm
